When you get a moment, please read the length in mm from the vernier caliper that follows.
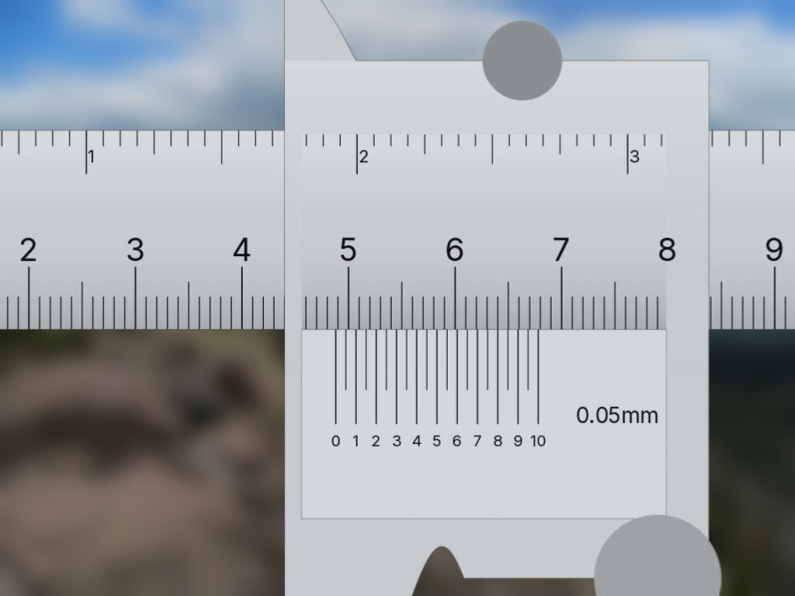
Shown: 48.8 mm
